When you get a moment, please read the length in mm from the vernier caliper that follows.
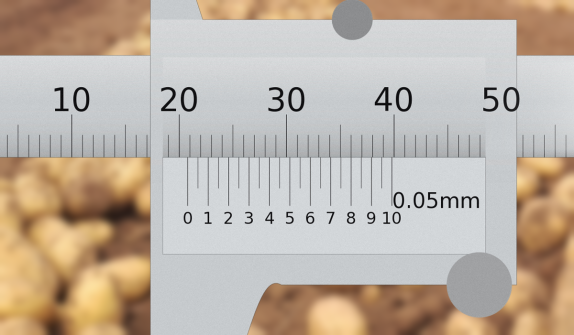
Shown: 20.8 mm
